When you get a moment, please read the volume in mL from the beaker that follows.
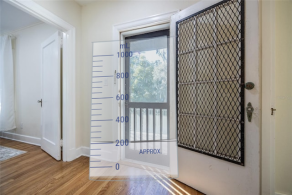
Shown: 200 mL
